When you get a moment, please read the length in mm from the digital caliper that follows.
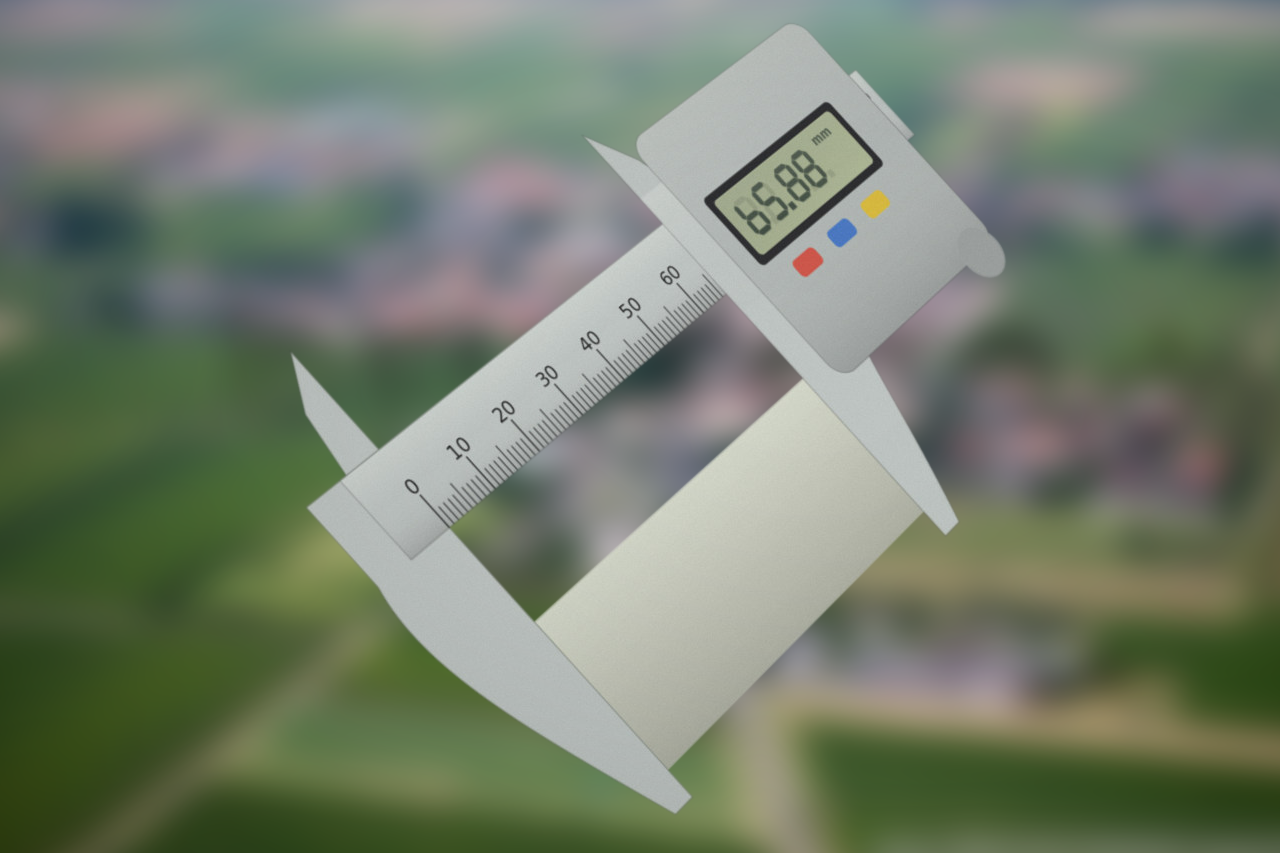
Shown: 65.88 mm
